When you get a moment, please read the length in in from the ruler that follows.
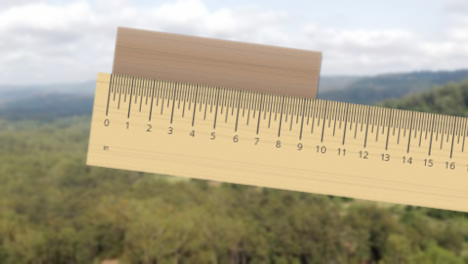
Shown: 9.5 in
